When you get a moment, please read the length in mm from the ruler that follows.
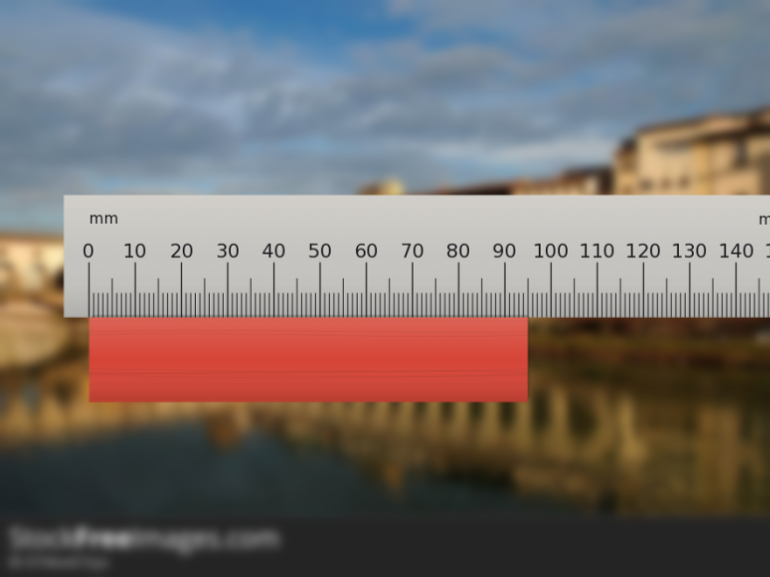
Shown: 95 mm
